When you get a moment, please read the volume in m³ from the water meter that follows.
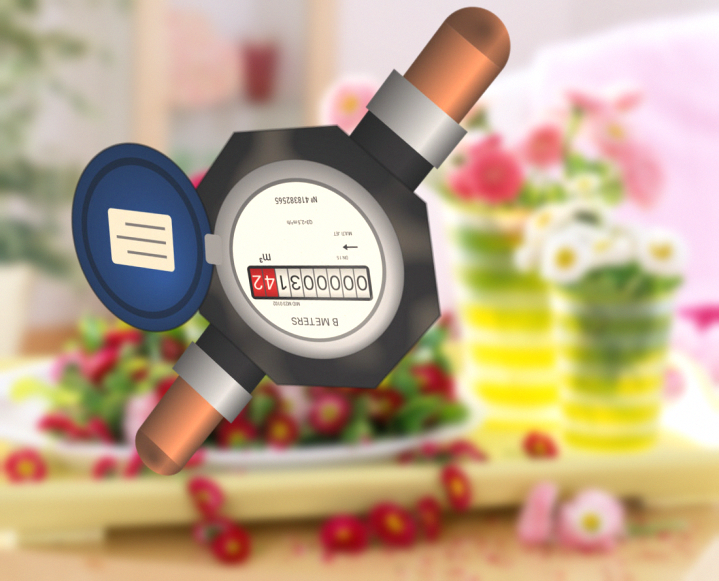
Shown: 31.42 m³
